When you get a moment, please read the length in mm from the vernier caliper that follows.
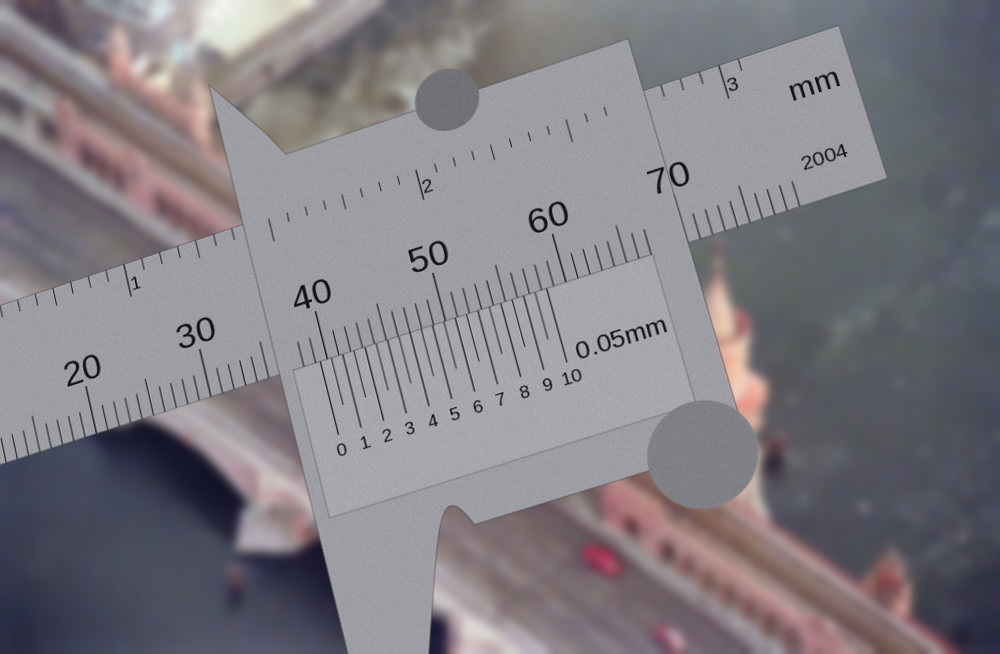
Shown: 39.4 mm
